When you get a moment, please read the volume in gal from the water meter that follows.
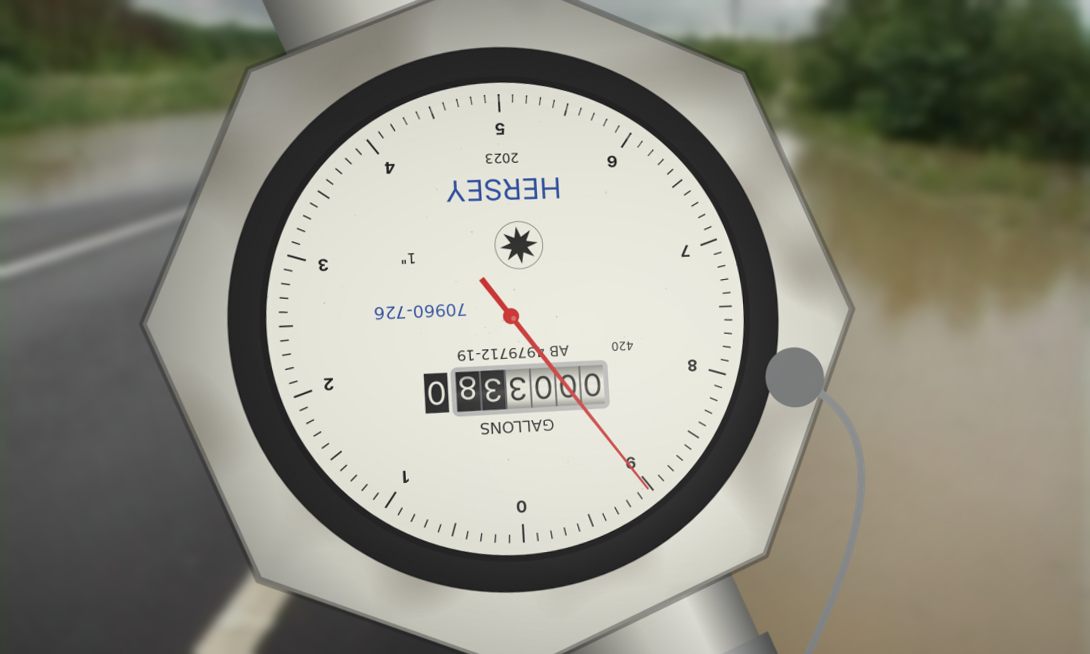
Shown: 3379.0 gal
